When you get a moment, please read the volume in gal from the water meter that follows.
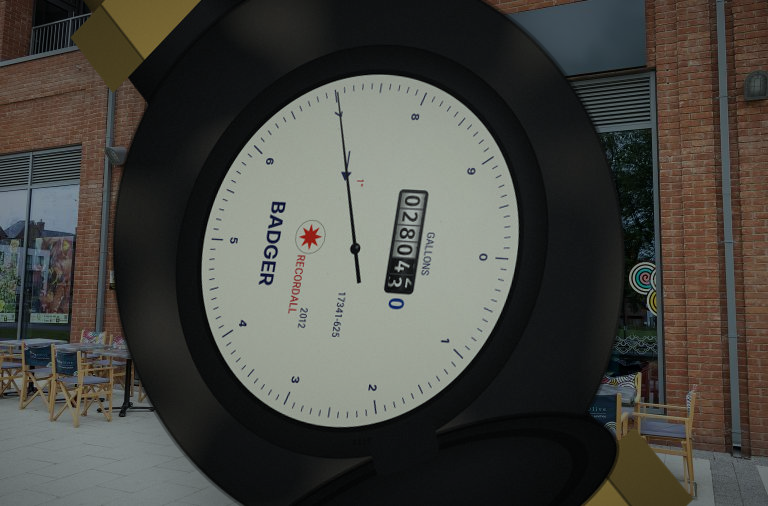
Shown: 280427.0 gal
